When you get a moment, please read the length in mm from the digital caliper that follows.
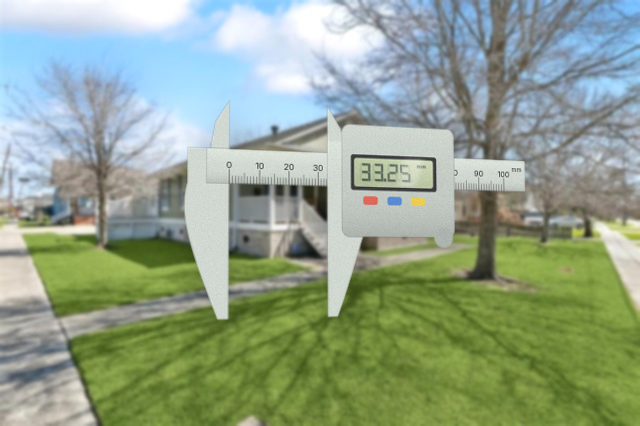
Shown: 33.25 mm
